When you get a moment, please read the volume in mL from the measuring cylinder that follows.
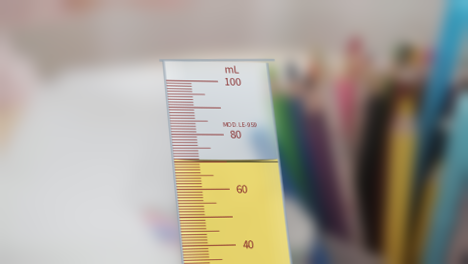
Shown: 70 mL
